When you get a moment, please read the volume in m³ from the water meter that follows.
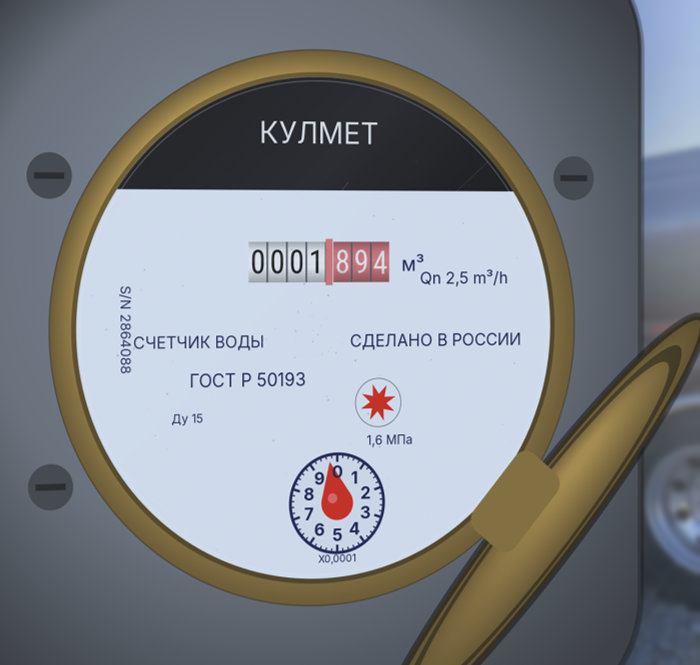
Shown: 1.8939 m³
